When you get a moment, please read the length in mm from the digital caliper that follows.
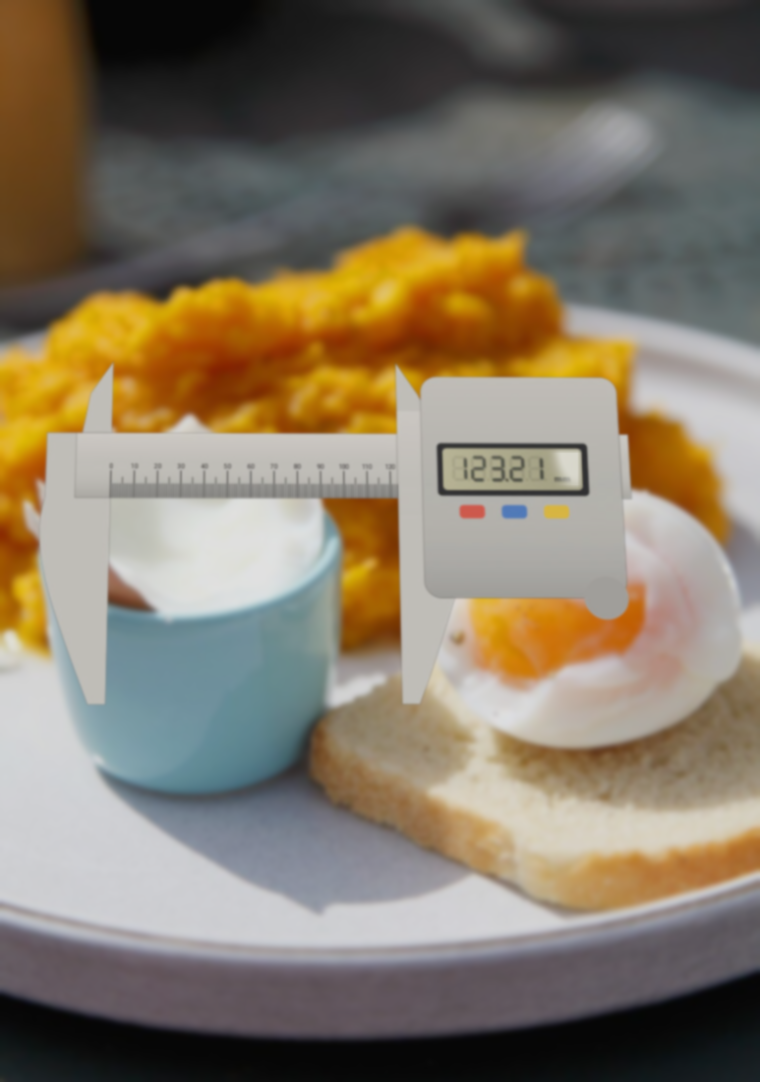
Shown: 123.21 mm
